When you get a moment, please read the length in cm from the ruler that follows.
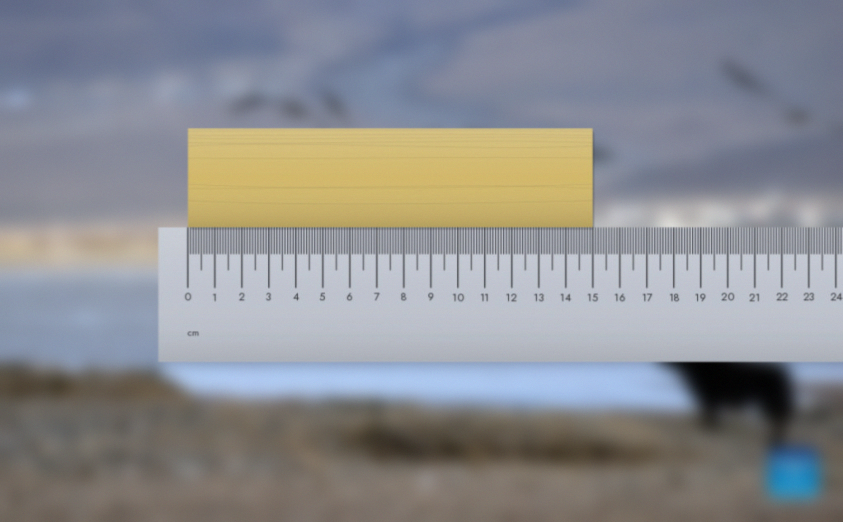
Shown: 15 cm
